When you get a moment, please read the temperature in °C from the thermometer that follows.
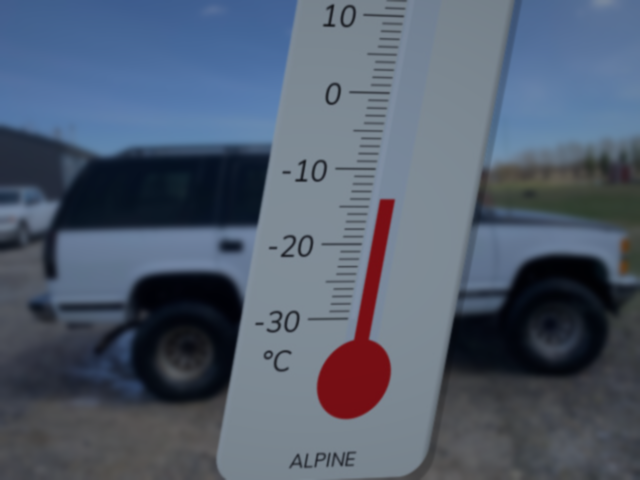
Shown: -14 °C
